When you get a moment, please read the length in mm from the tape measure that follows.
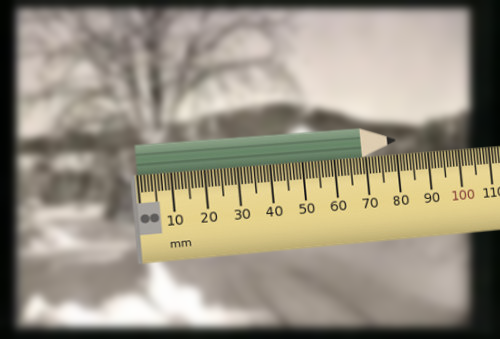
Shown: 80 mm
